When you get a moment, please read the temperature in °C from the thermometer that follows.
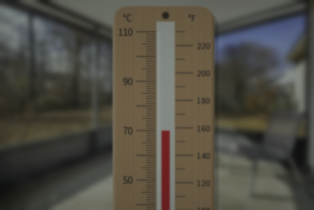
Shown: 70 °C
